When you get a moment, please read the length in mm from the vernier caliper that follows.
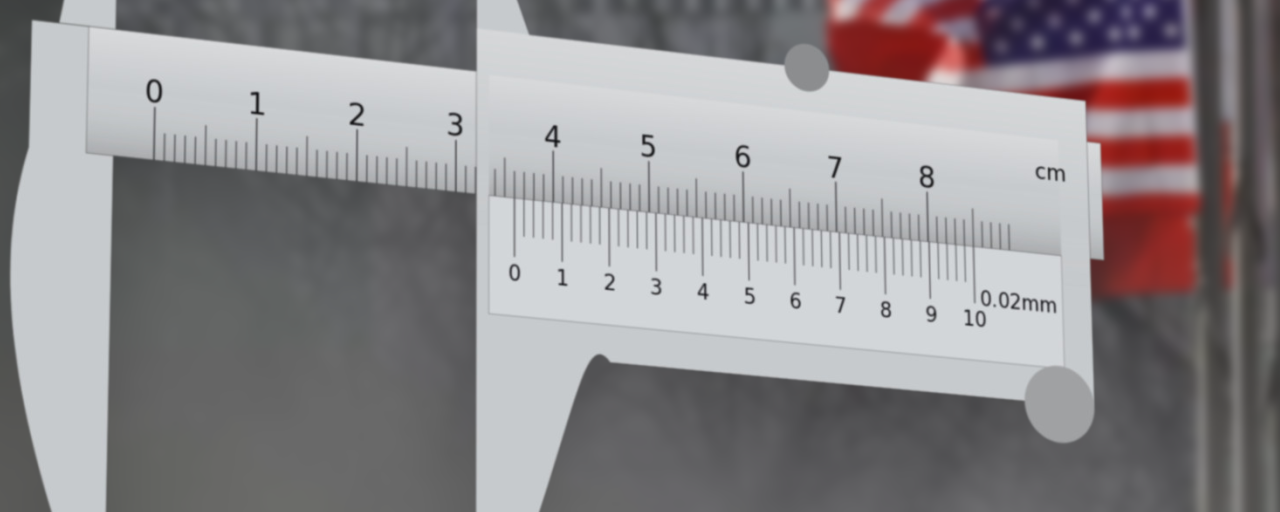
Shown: 36.0 mm
